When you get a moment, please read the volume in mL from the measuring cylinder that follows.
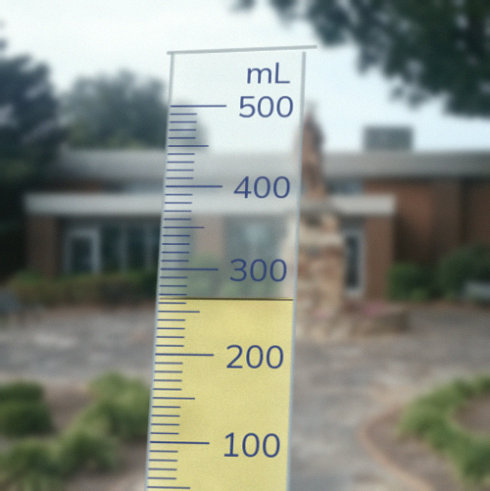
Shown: 265 mL
